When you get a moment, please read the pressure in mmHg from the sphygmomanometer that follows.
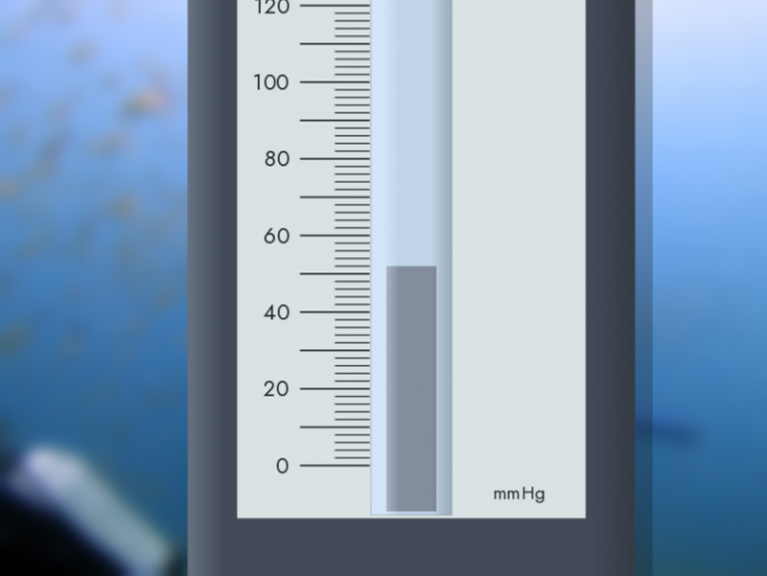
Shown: 52 mmHg
